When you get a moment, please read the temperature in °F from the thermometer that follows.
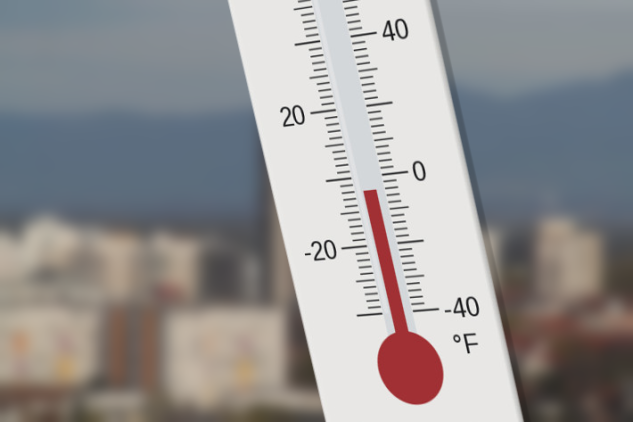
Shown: -4 °F
